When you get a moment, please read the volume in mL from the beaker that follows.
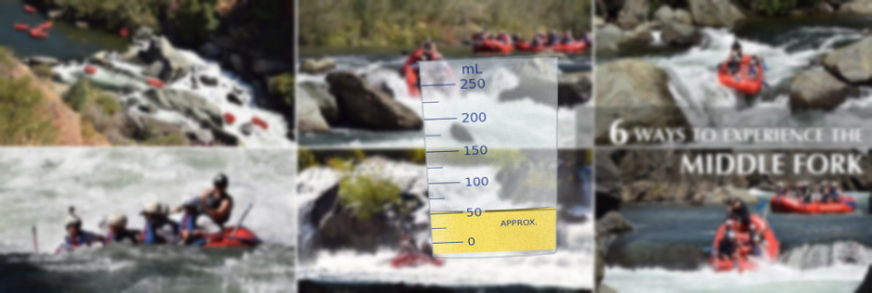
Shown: 50 mL
